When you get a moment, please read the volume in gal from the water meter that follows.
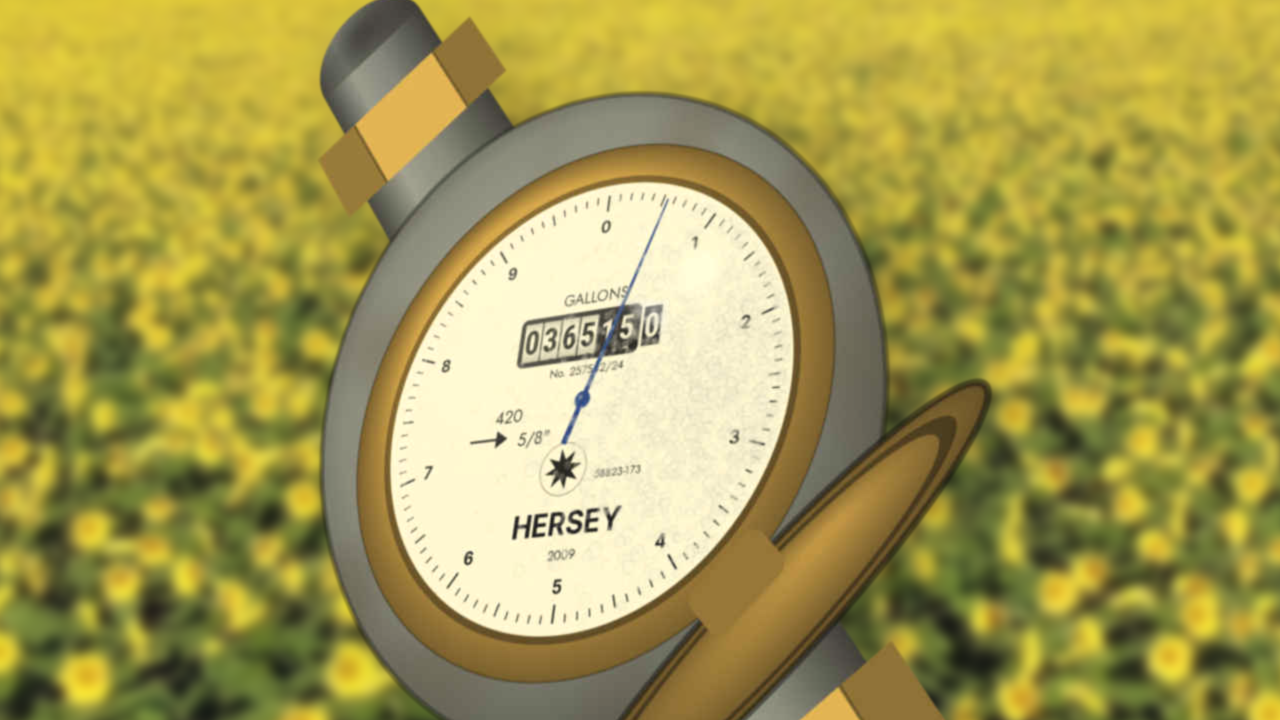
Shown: 365150.5 gal
